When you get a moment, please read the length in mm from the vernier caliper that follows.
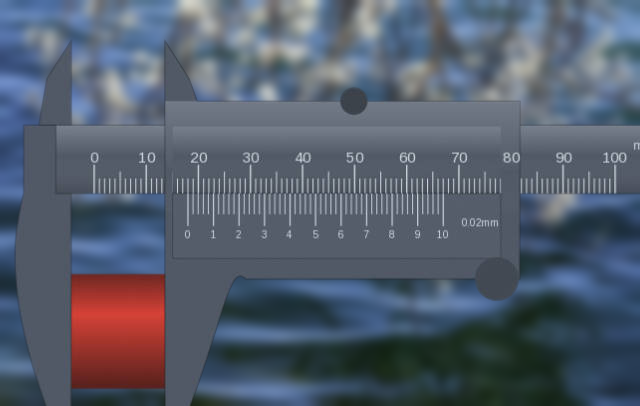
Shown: 18.0 mm
